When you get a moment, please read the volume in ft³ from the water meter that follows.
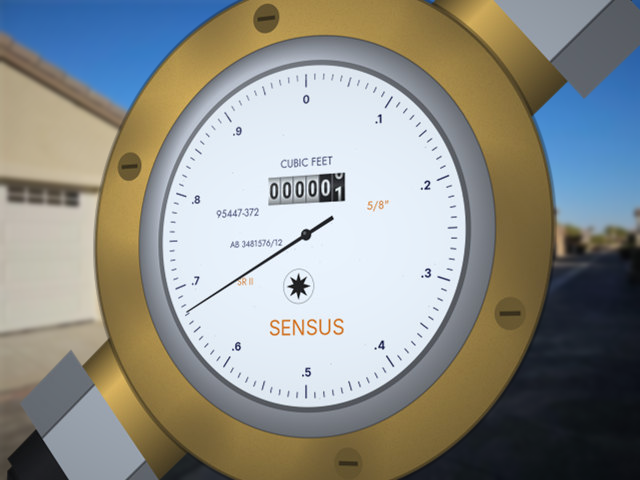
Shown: 0.67 ft³
